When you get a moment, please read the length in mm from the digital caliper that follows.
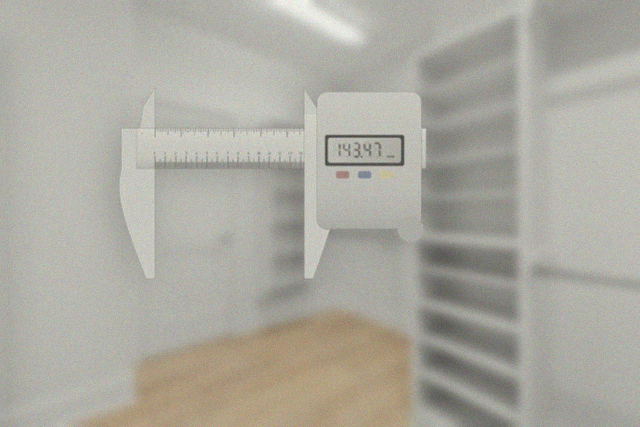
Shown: 143.47 mm
